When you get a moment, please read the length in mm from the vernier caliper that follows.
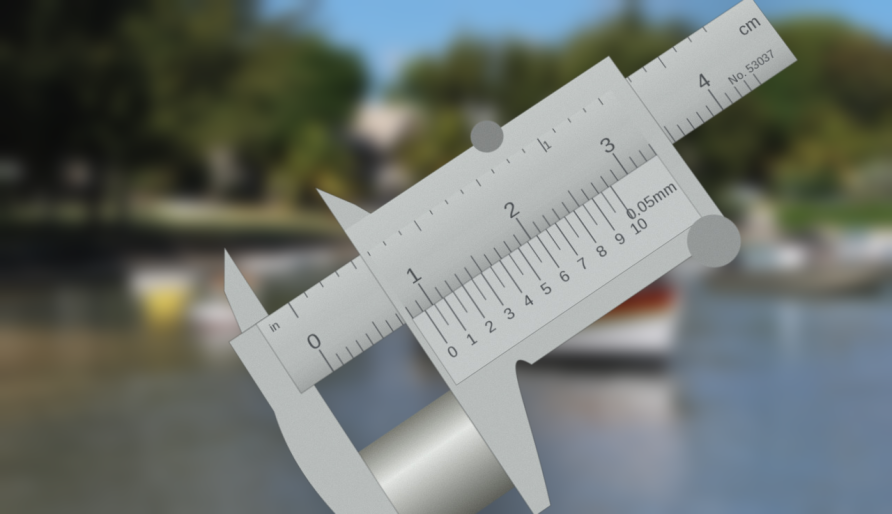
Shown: 9.2 mm
